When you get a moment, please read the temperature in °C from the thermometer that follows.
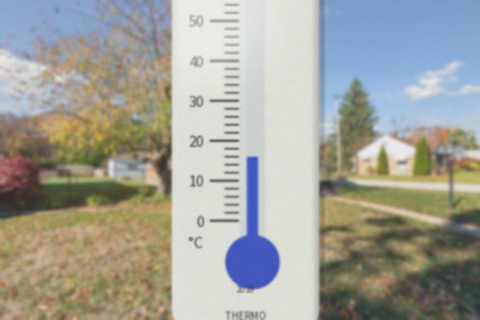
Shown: 16 °C
